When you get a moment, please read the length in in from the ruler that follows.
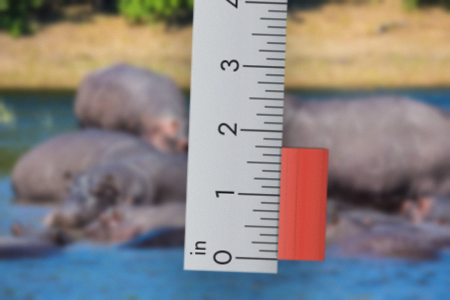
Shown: 1.75 in
